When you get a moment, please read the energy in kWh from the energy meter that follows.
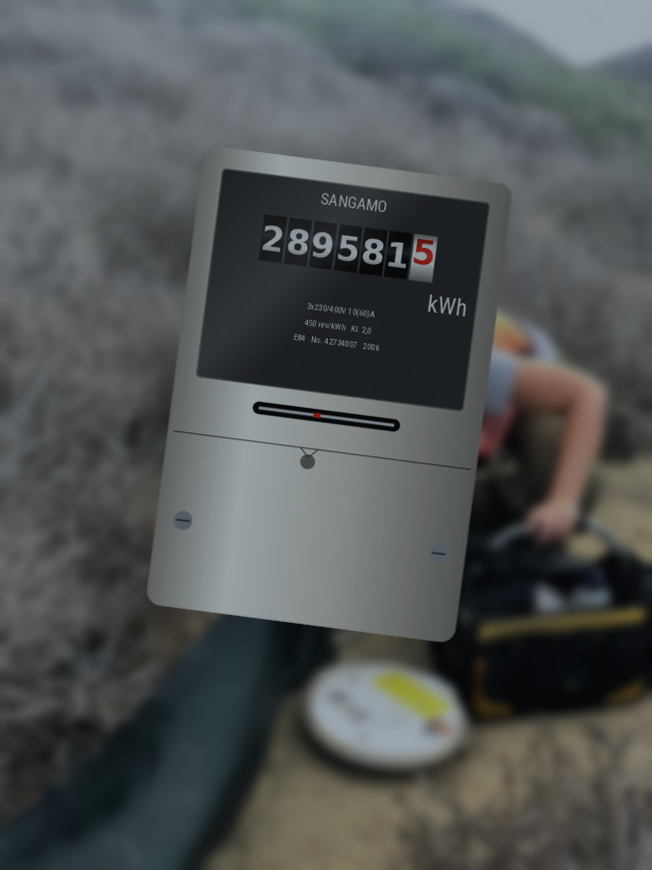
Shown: 289581.5 kWh
